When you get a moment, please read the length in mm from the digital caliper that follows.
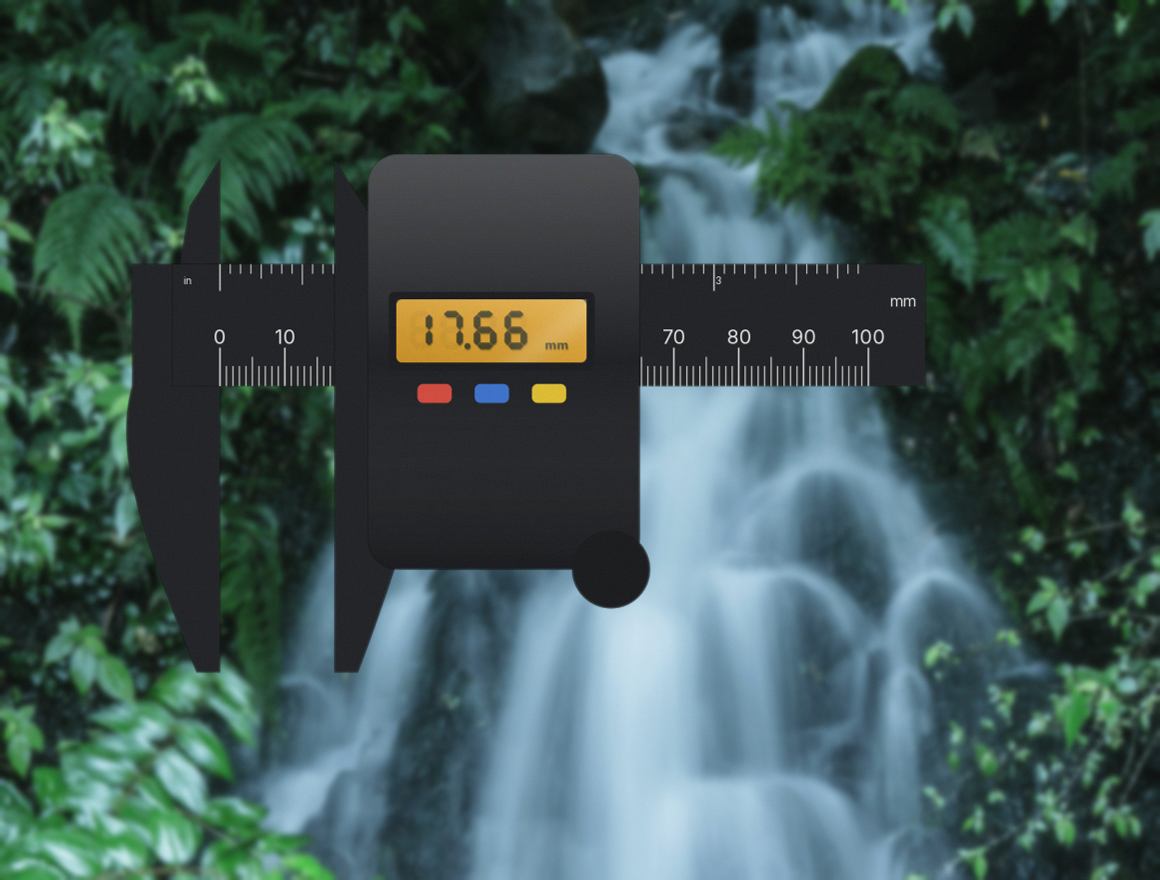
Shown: 17.66 mm
